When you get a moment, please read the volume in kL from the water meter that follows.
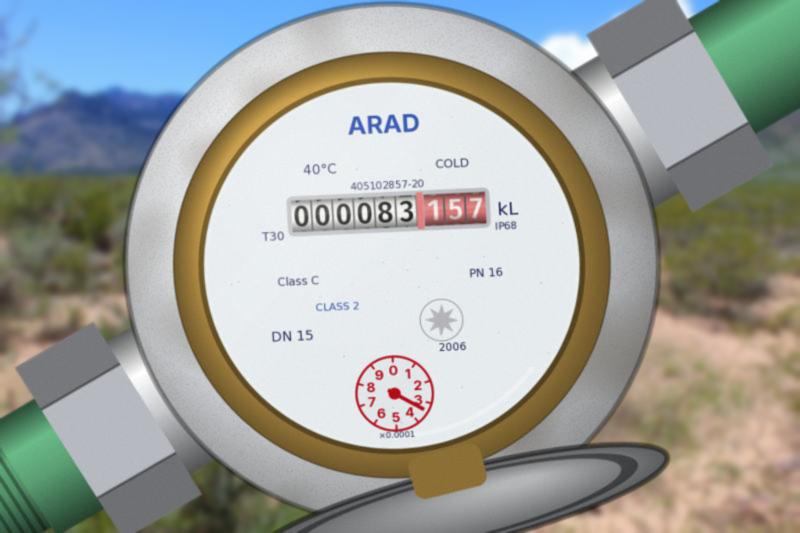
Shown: 83.1573 kL
